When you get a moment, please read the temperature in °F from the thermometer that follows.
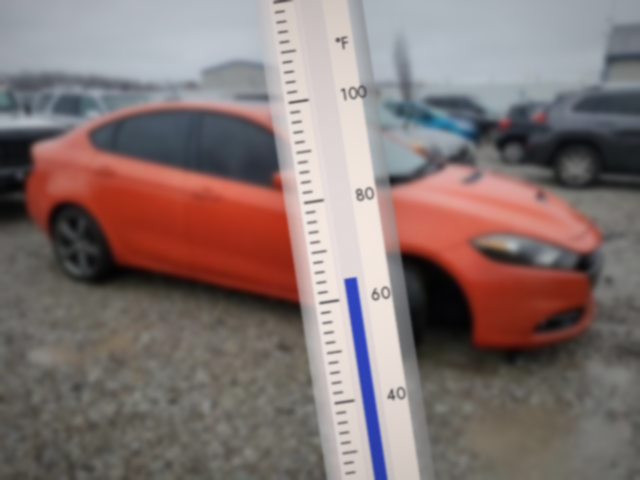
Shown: 64 °F
